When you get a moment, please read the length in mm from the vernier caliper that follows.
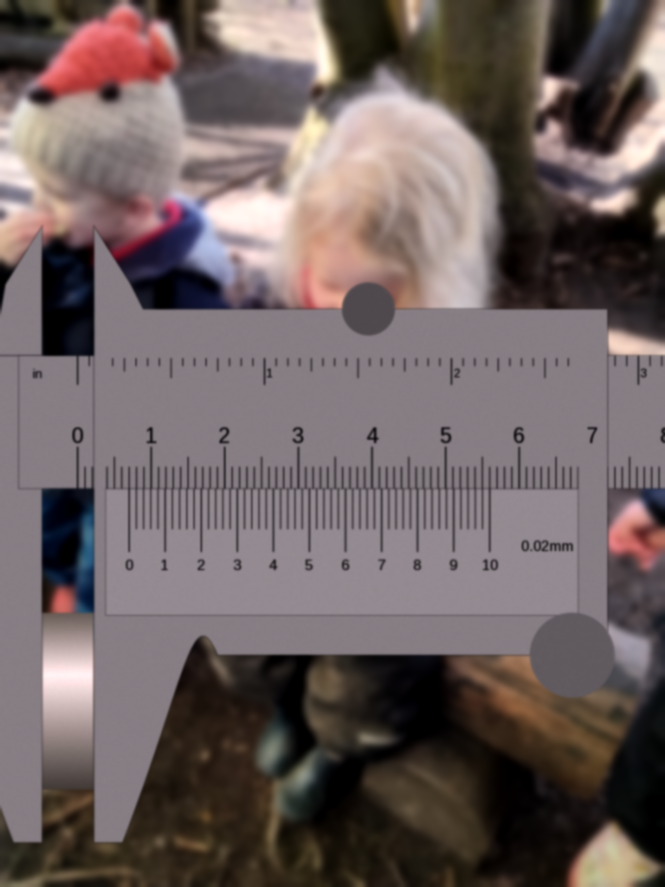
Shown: 7.0 mm
